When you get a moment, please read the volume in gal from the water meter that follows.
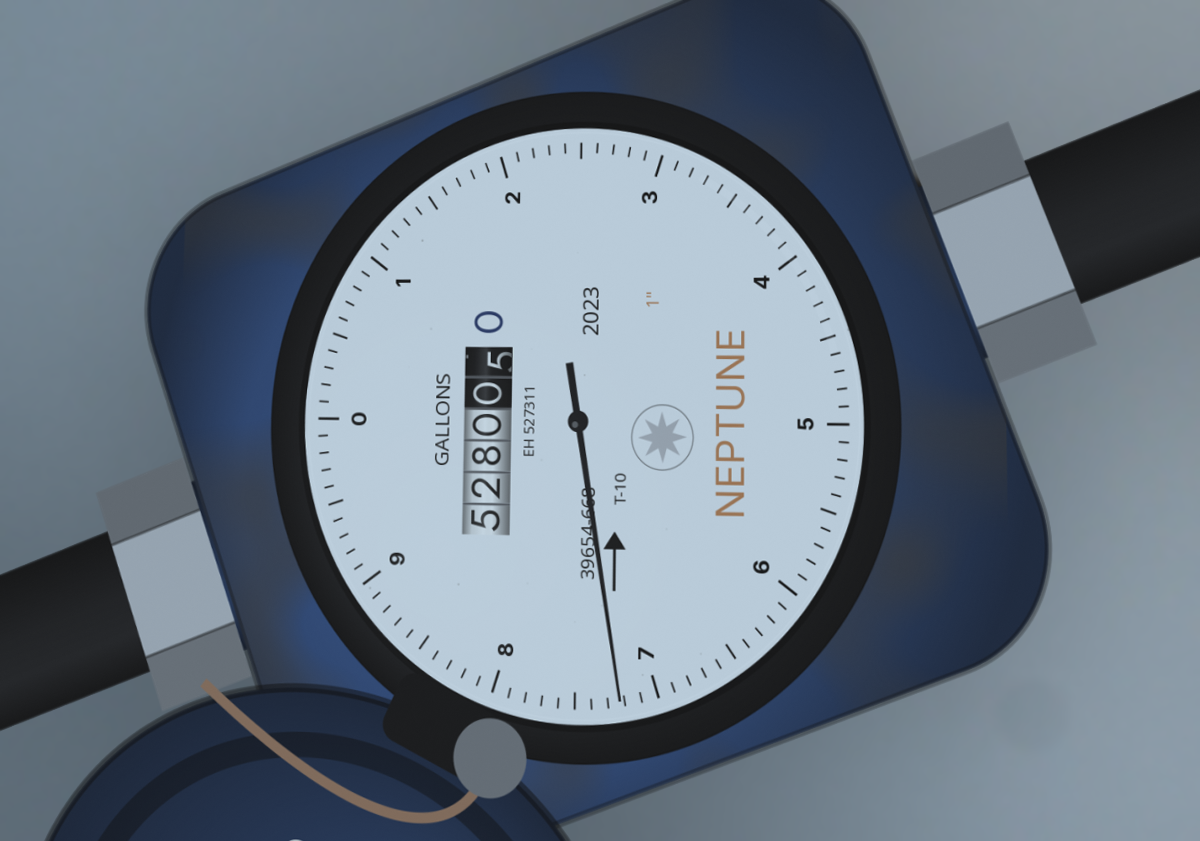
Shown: 5280047.2 gal
